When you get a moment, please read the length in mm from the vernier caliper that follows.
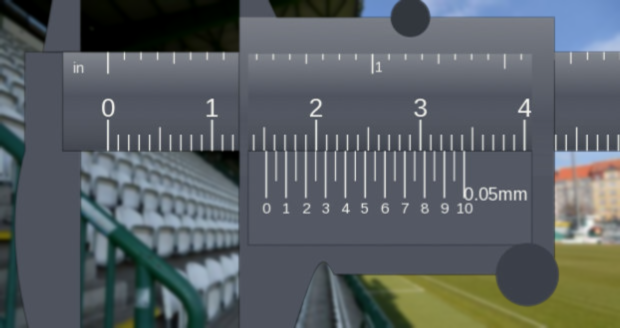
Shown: 15.2 mm
